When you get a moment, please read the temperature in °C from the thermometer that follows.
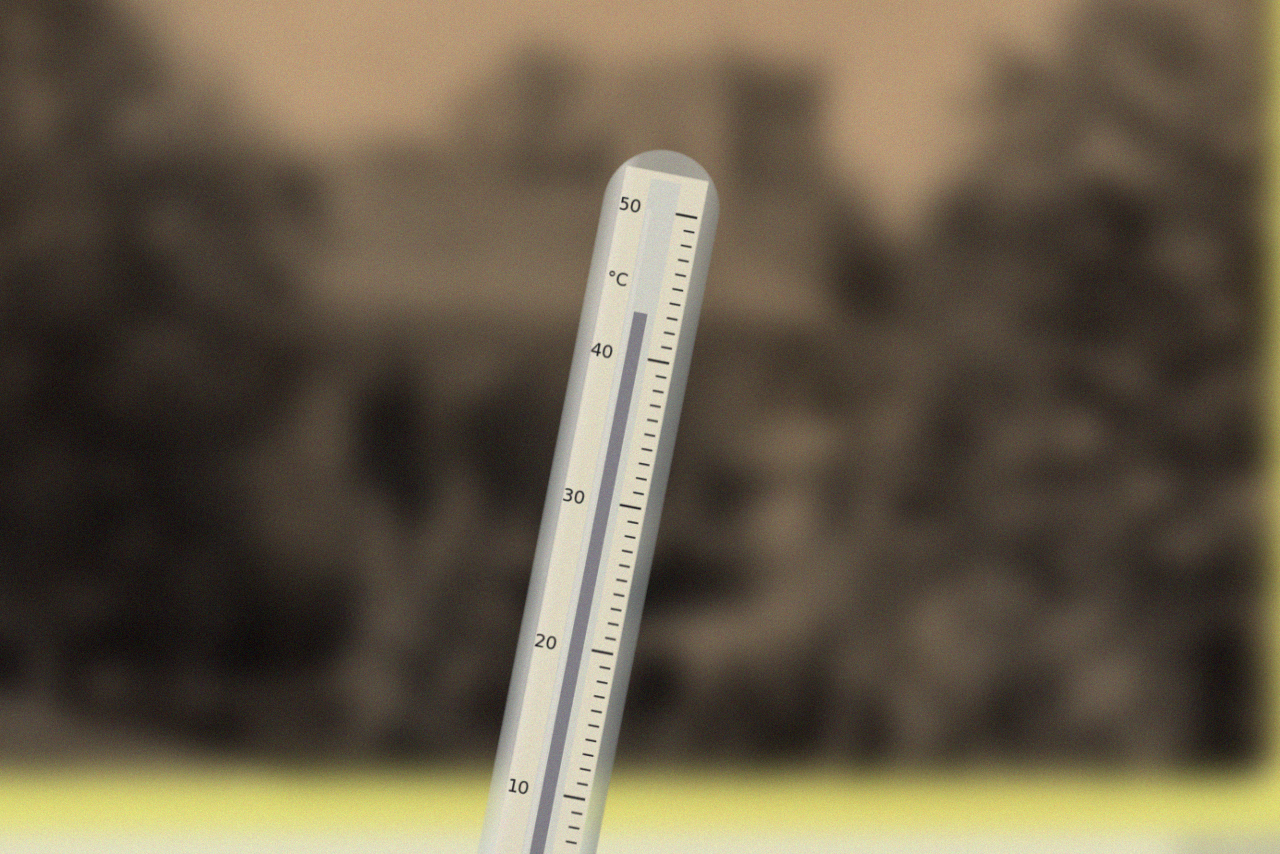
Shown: 43 °C
